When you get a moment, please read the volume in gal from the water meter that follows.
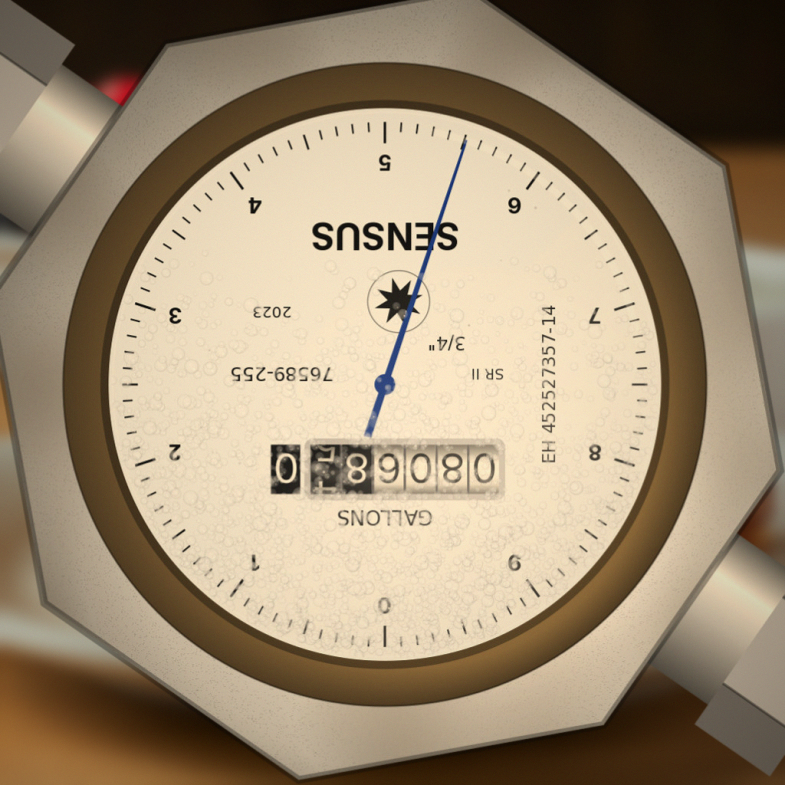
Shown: 806845.5 gal
